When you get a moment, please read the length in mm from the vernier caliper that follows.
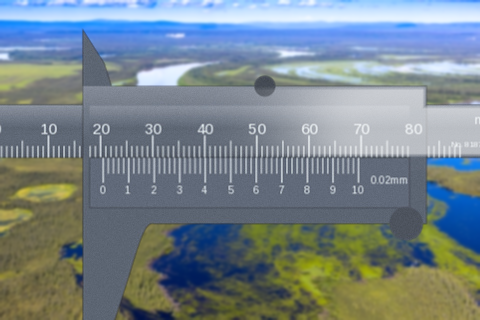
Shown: 20.5 mm
